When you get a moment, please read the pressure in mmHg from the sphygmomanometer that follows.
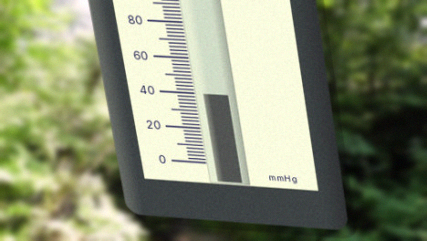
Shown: 40 mmHg
